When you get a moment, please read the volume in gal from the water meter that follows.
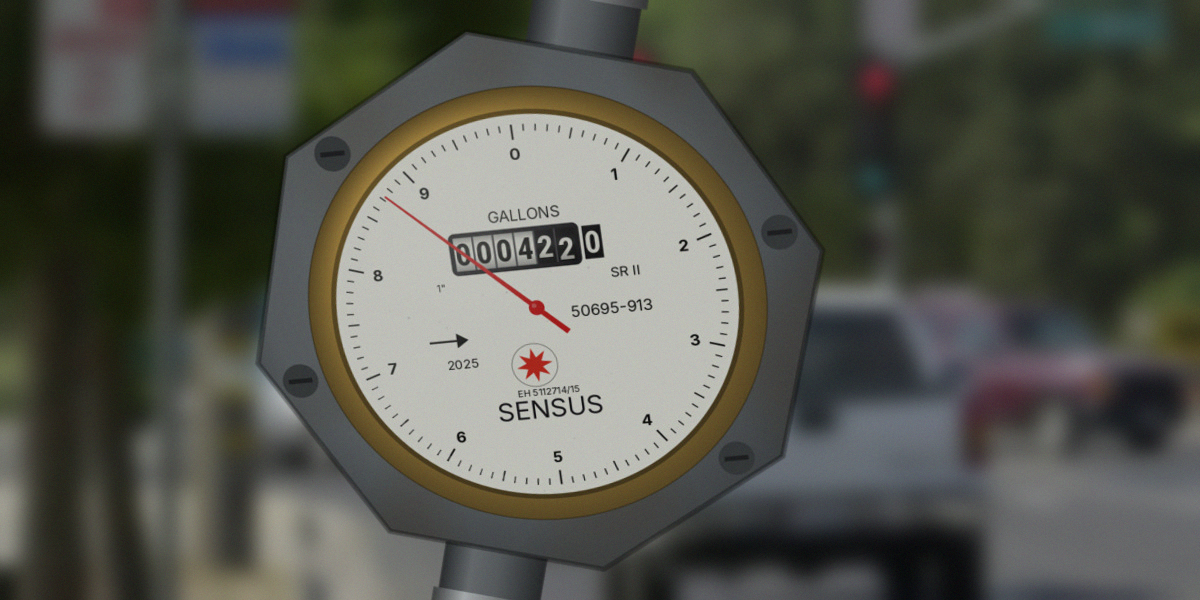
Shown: 4218.7 gal
